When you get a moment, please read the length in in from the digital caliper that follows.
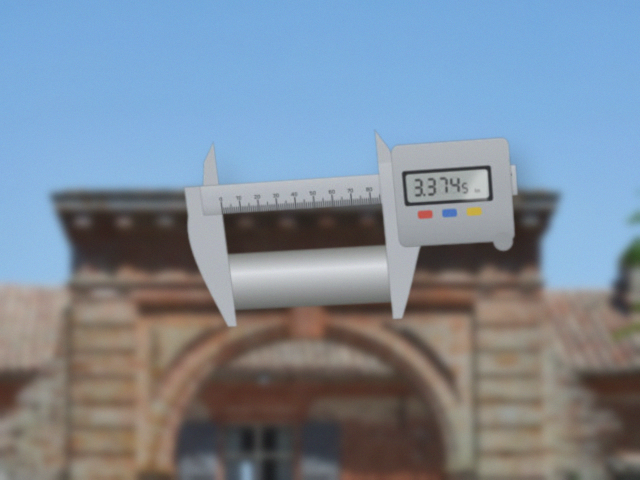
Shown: 3.3745 in
